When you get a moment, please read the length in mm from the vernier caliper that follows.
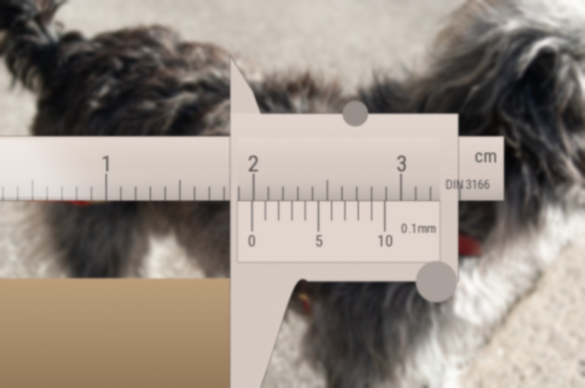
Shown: 19.9 mm
